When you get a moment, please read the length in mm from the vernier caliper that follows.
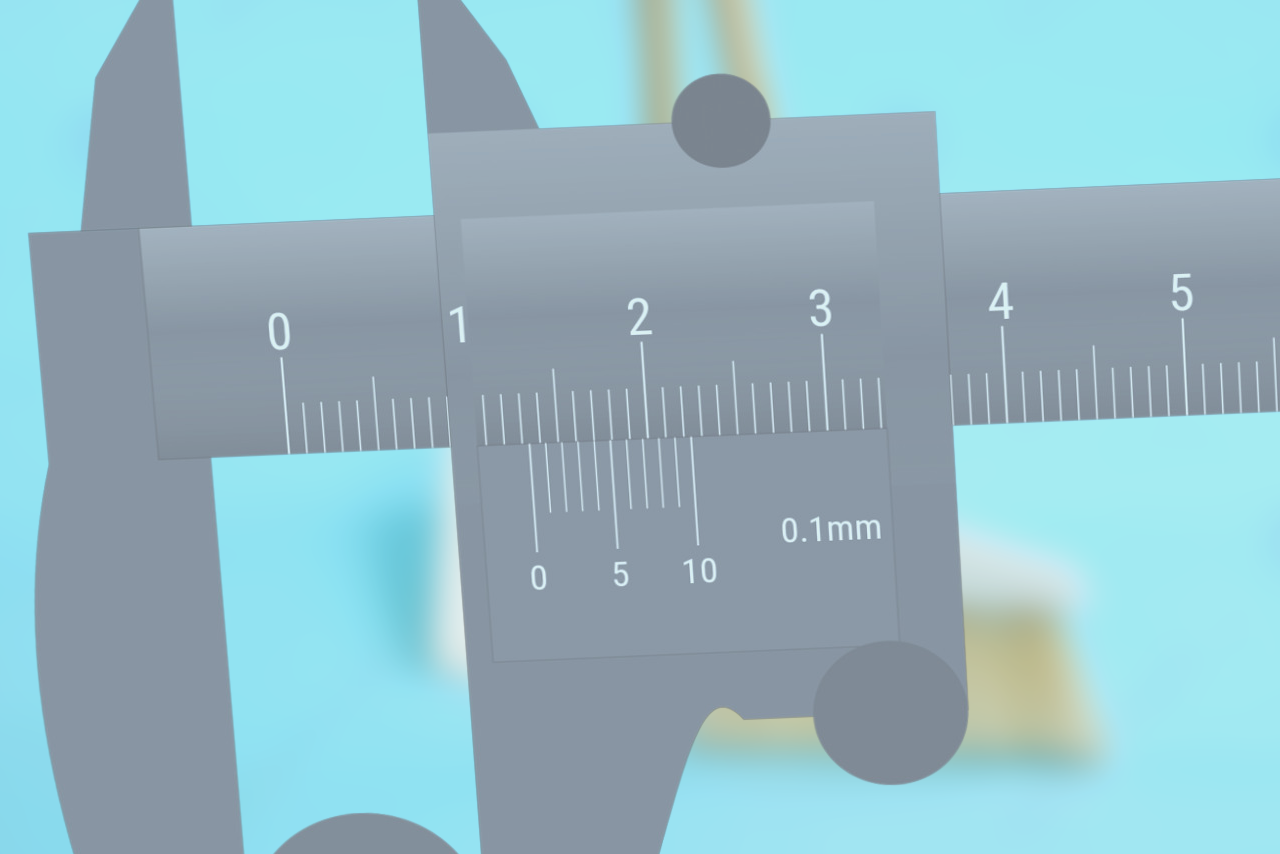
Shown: 13.4 mm
